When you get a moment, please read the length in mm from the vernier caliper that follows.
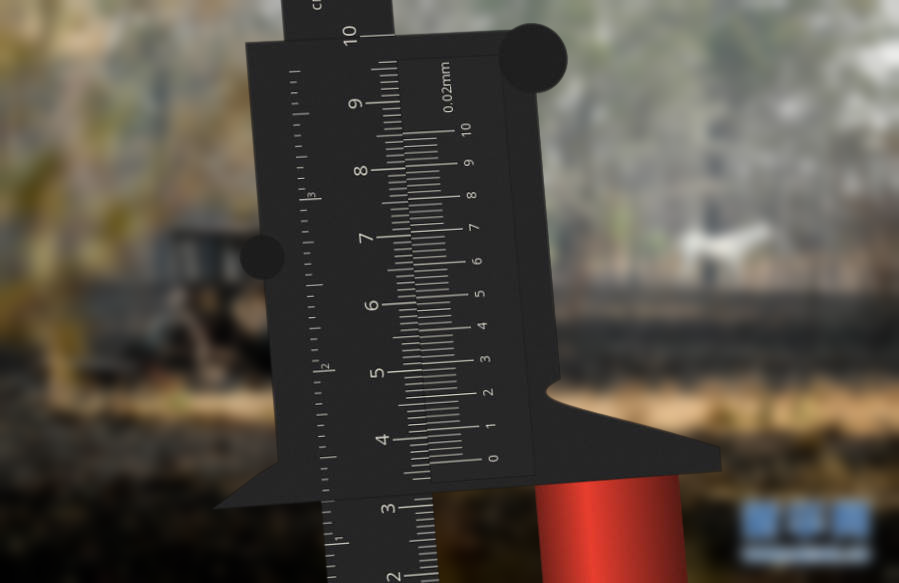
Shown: 36.2 mm
